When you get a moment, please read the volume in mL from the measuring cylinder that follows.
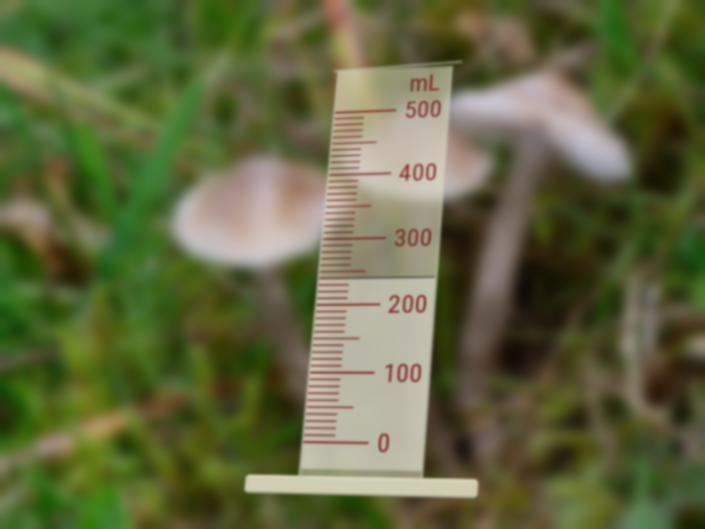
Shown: 240 mL
